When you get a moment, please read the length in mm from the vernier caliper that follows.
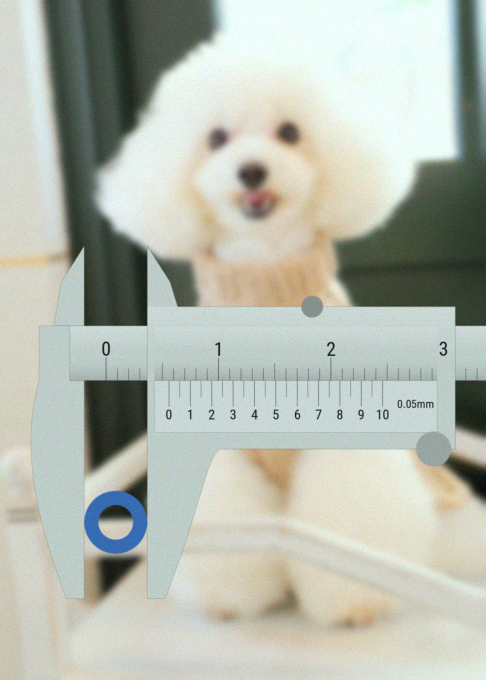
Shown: 5.6 mm
